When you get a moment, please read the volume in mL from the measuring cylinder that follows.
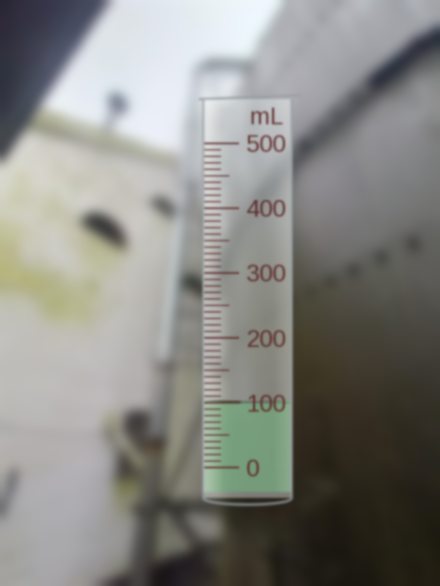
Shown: 100 mL
